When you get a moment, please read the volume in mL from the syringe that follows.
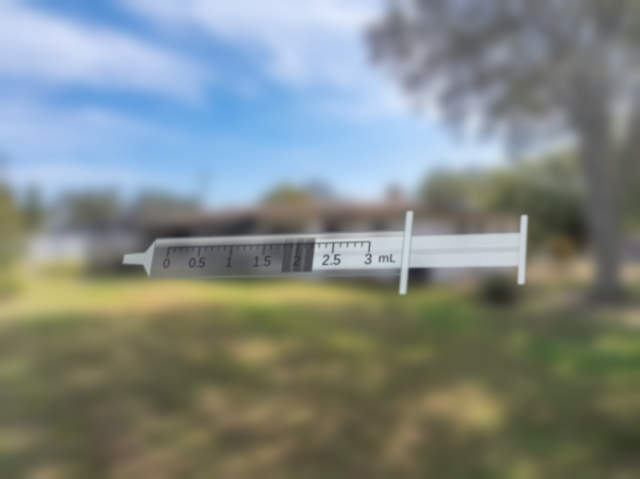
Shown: 1.8 mL
